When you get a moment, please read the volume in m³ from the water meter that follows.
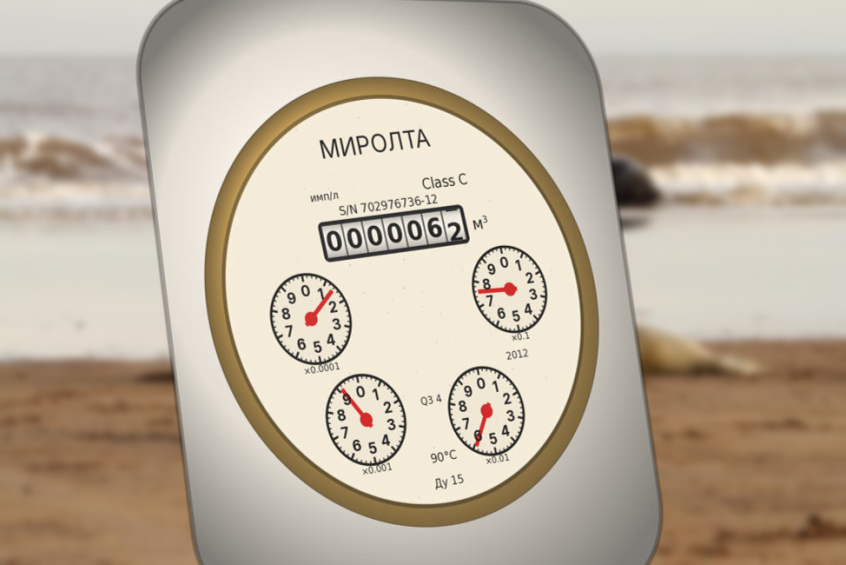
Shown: 61.7591 m³
